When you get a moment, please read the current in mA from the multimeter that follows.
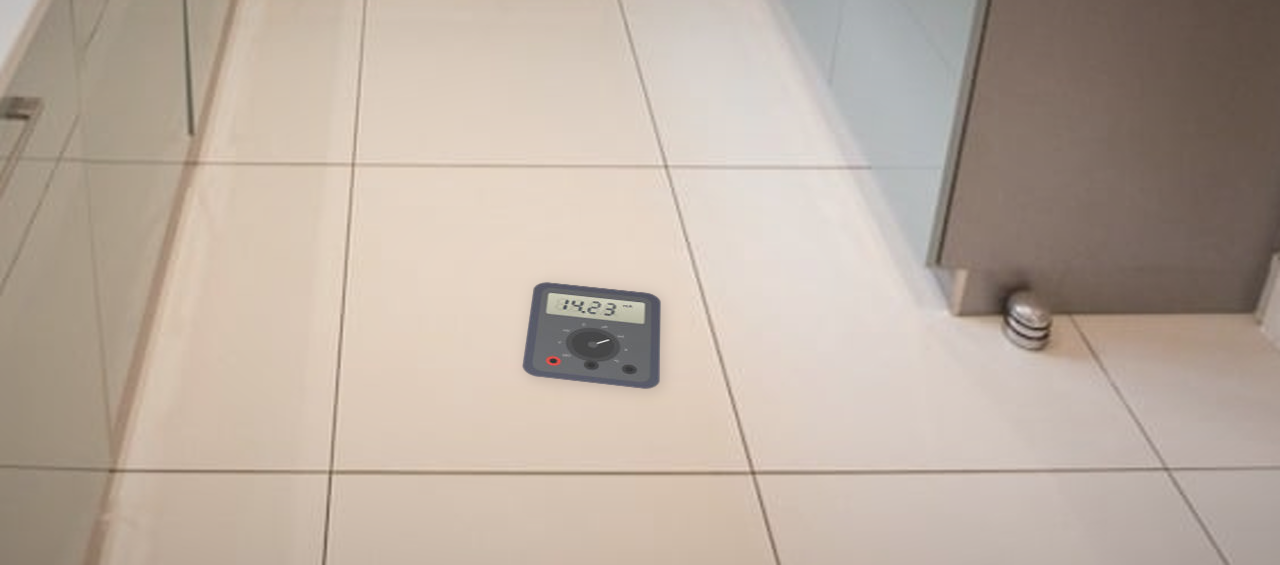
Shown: 14.23 mA
